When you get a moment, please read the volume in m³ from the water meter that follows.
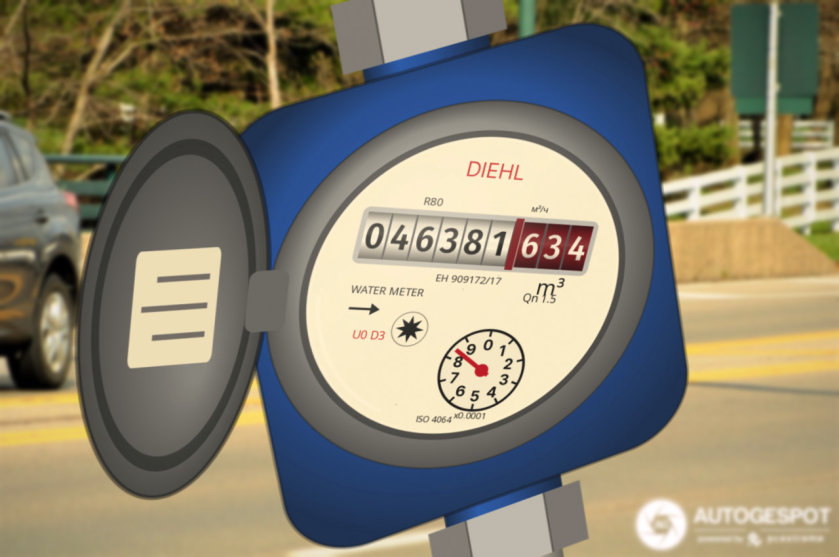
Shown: 46381.6348 m³
